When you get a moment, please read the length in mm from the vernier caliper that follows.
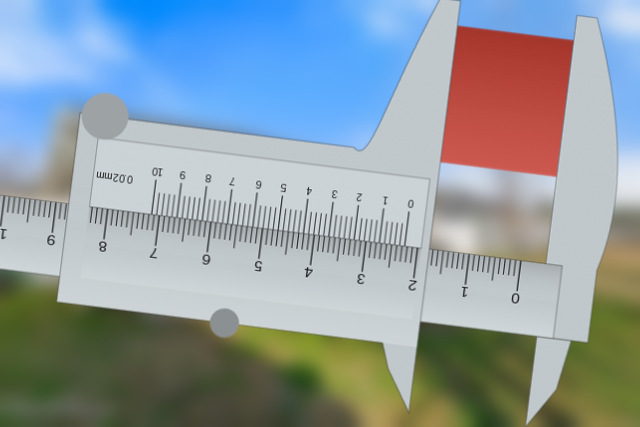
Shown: 22.5 mm
